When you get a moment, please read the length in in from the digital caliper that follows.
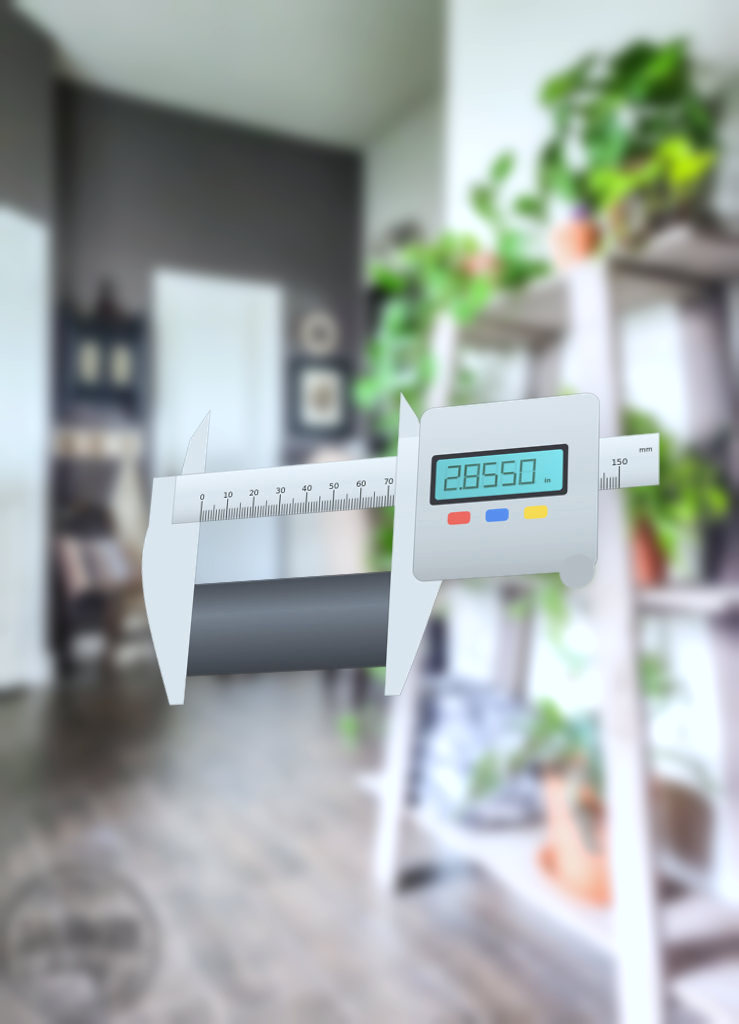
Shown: 2.8550 in
